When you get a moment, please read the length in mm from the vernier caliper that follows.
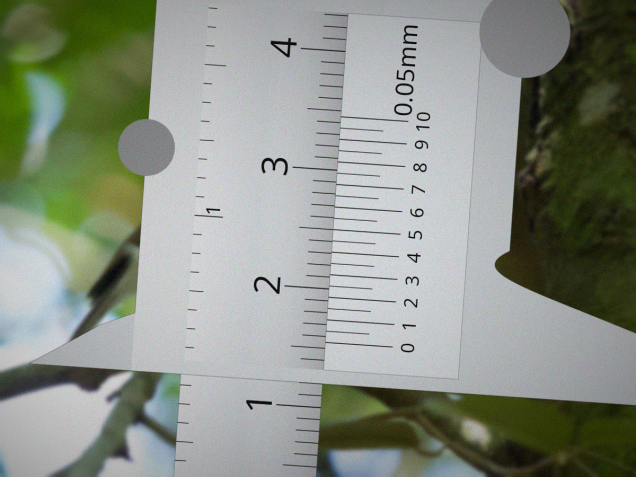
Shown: 15.5 mm
